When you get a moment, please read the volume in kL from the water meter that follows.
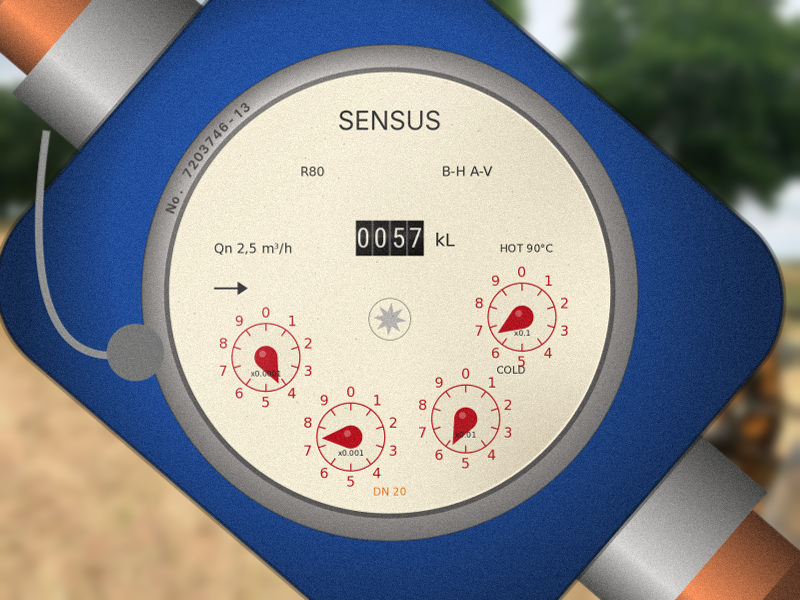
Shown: 57.6574 kL
